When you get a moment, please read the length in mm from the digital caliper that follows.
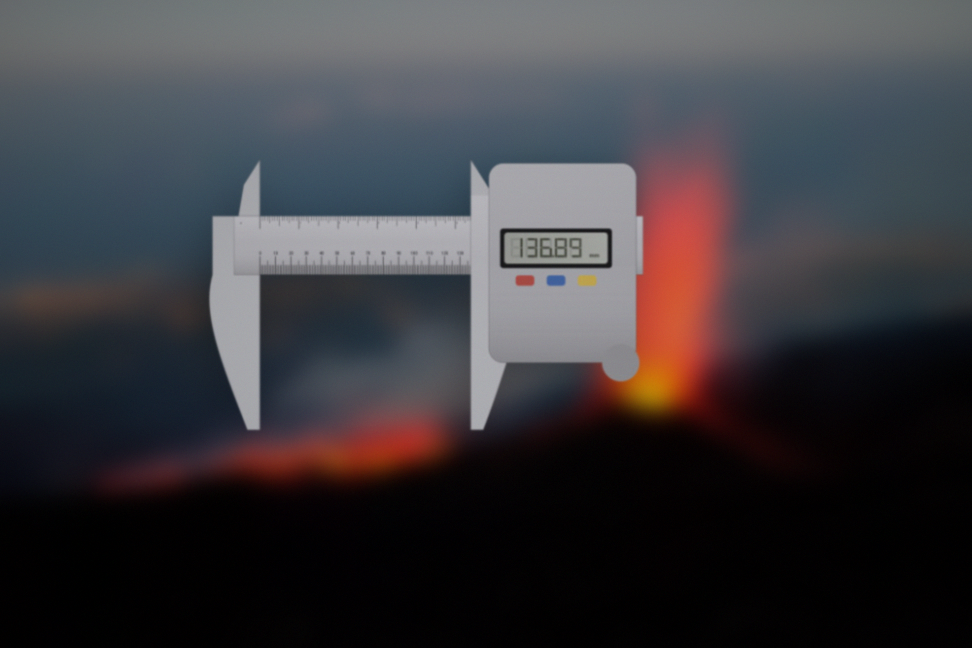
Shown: 136.89 mm
